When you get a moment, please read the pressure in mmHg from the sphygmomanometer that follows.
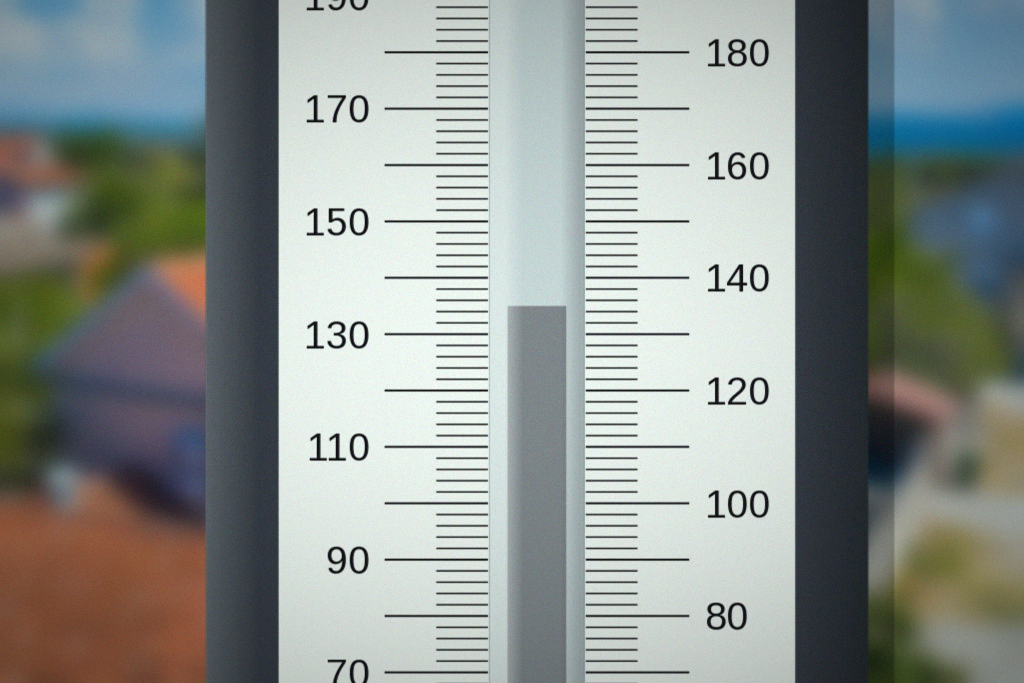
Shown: 135 mmHg
